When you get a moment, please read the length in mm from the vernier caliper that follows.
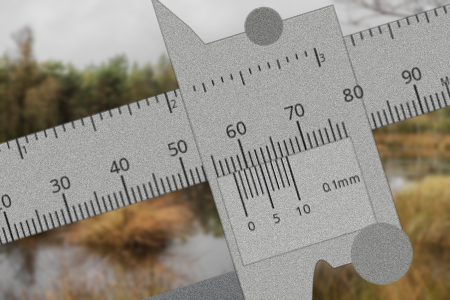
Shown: 57.6 mm
